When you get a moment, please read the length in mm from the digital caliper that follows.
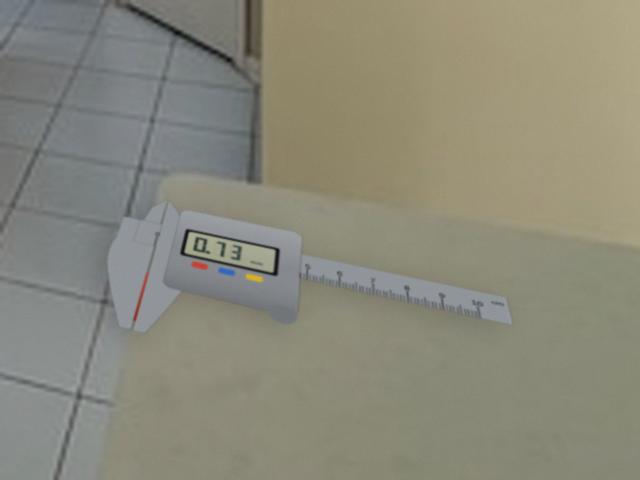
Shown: 0.73 mm
